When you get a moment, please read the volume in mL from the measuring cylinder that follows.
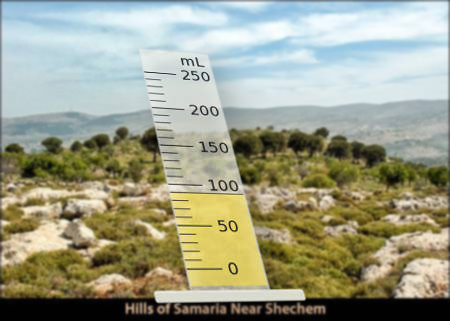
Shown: 90 mL
